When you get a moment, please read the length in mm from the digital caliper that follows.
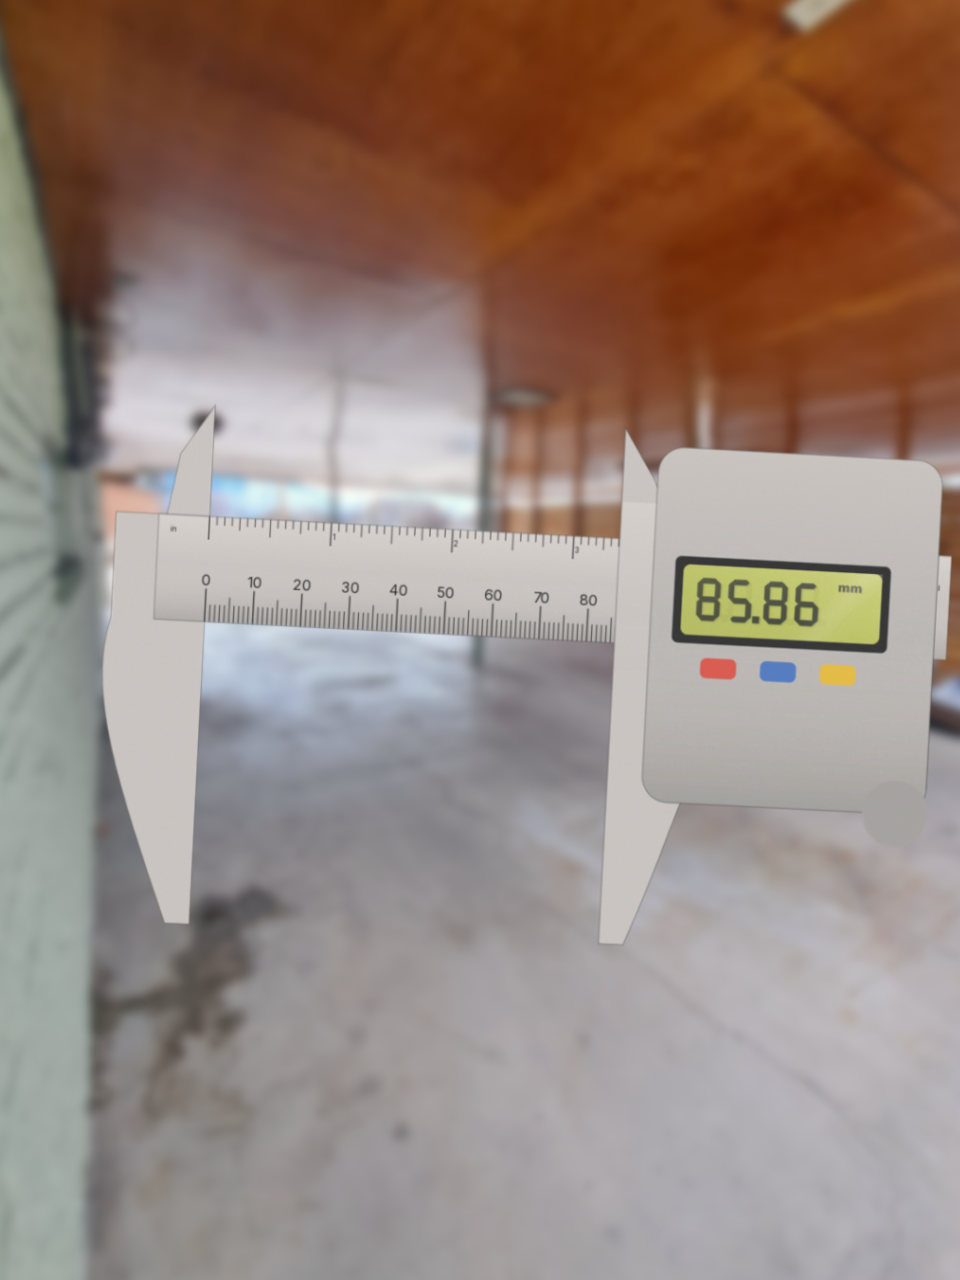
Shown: 85.86 mm
